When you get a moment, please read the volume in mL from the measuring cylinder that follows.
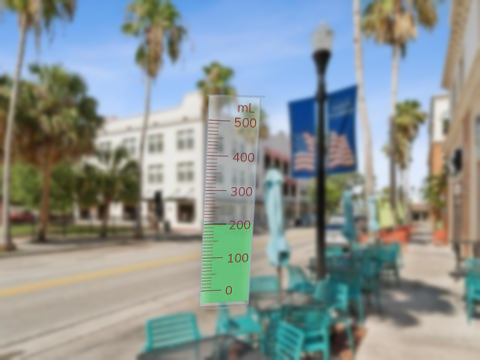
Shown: 200 mL
